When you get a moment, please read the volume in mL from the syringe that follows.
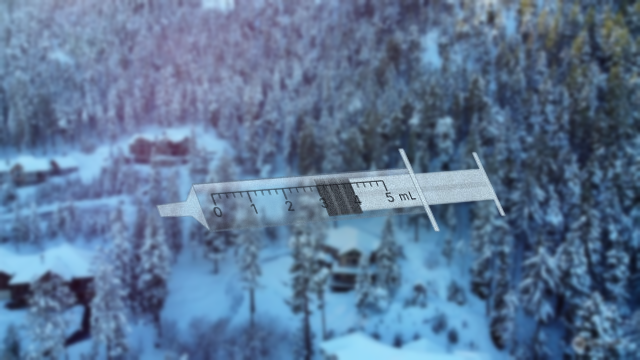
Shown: 3 mL
